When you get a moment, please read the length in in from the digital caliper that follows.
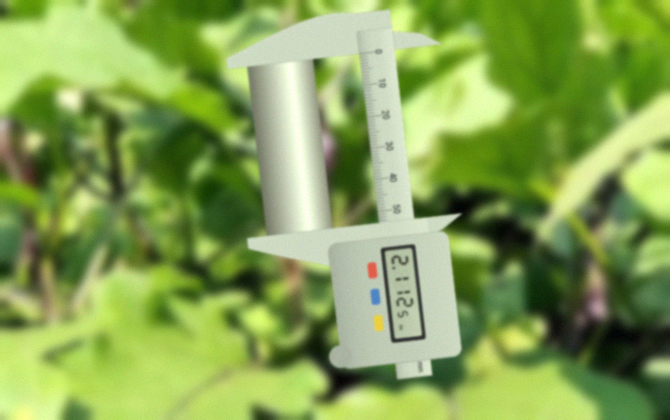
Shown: 2.1125 in
